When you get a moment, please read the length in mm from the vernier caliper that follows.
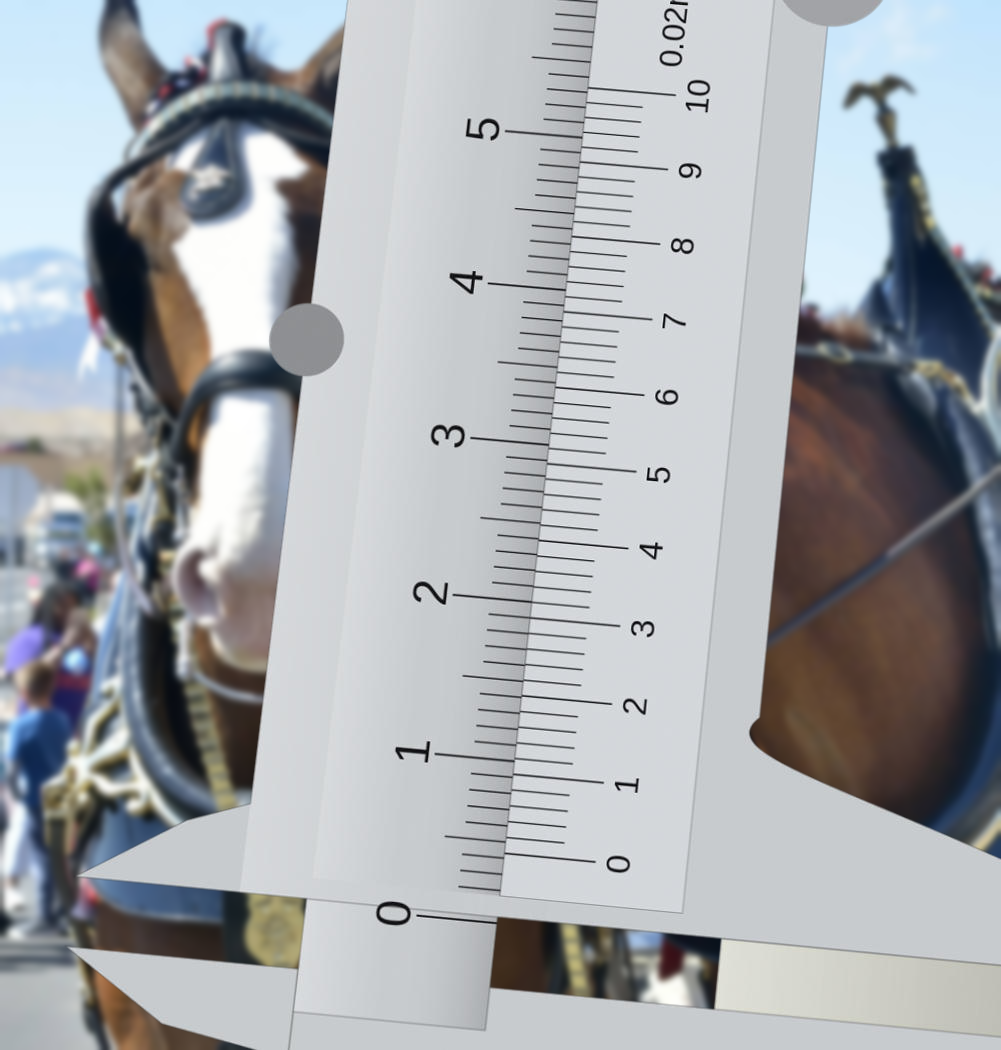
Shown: 4.3 mm
